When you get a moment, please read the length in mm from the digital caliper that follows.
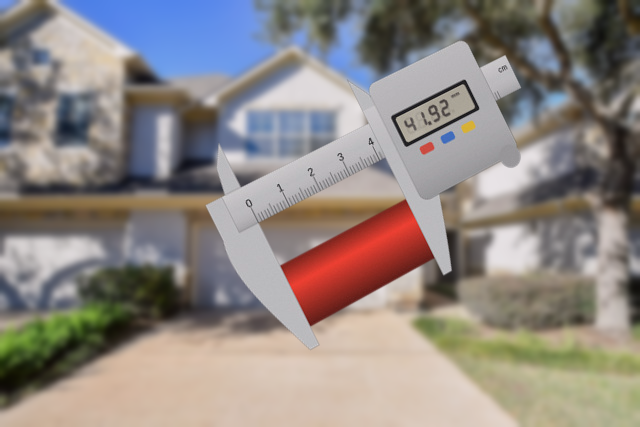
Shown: 41.92 mm
